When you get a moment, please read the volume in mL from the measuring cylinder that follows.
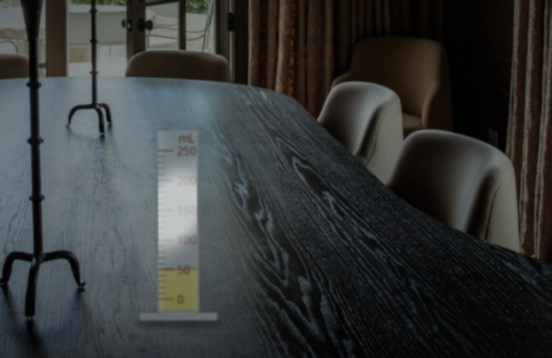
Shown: 50 mL
